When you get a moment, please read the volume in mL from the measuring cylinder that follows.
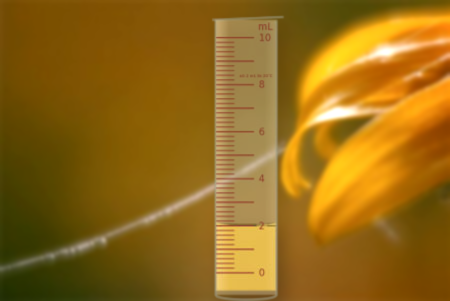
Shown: 2 mL
